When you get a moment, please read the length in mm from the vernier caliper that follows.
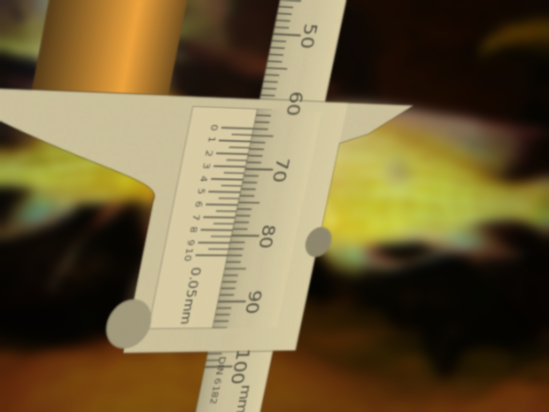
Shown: 64.0 mm
